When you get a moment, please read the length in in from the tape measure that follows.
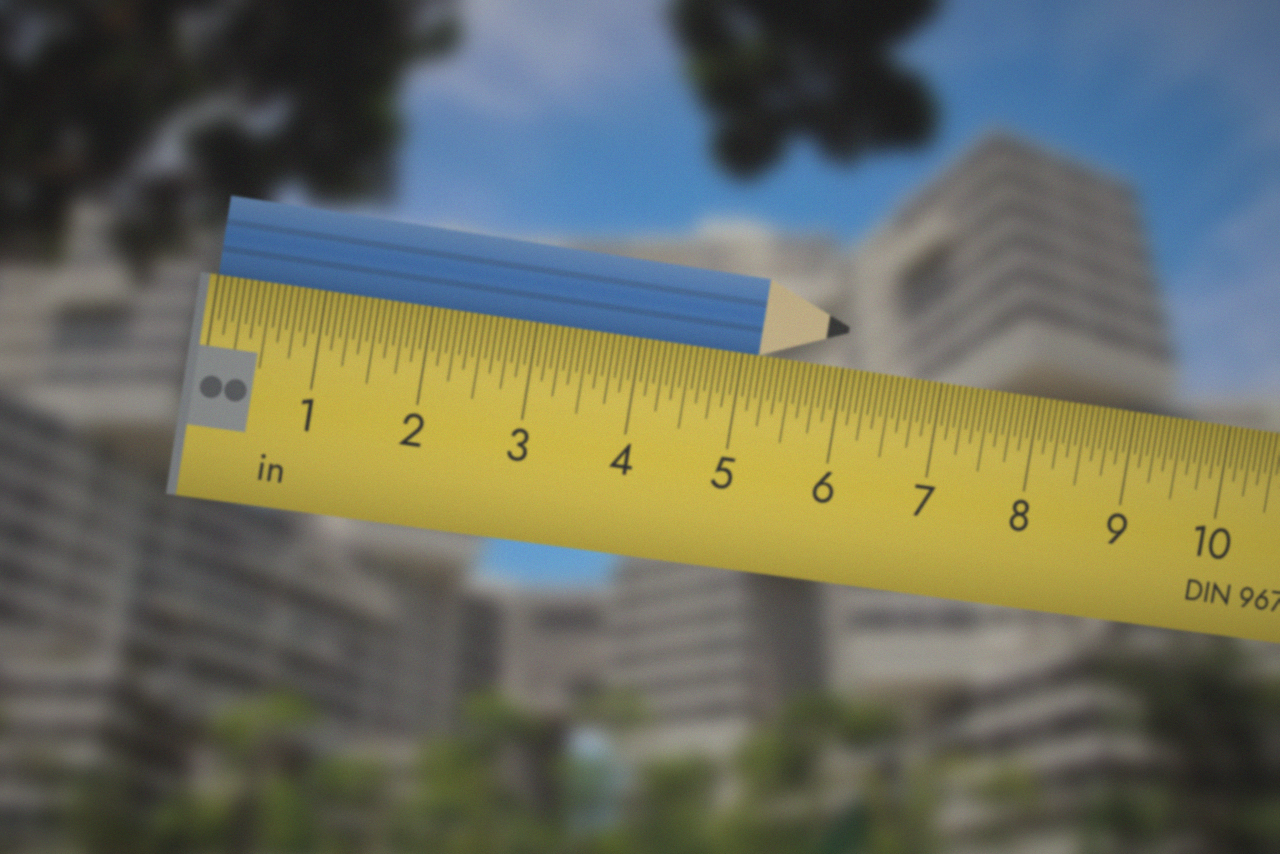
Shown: 6 in
